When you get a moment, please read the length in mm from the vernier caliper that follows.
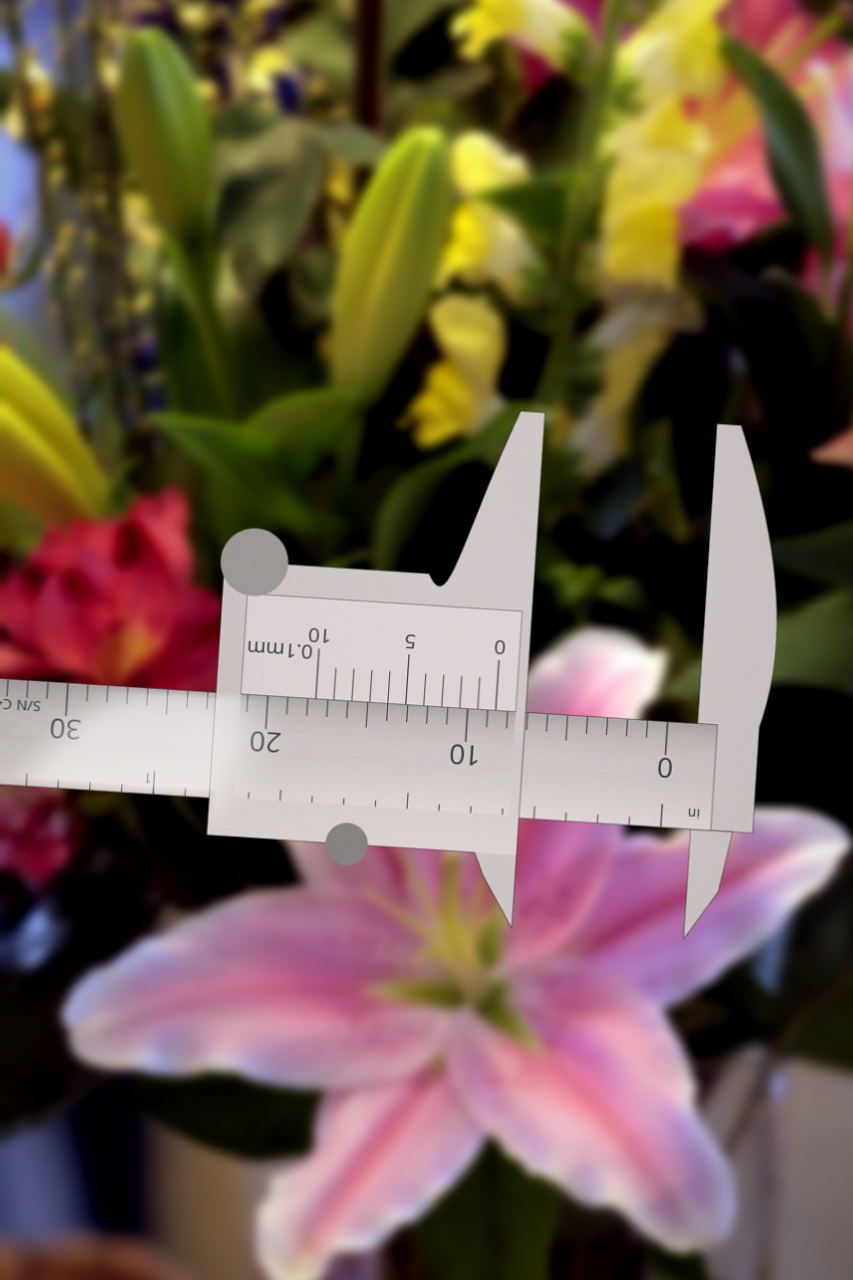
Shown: 8.6 mm
